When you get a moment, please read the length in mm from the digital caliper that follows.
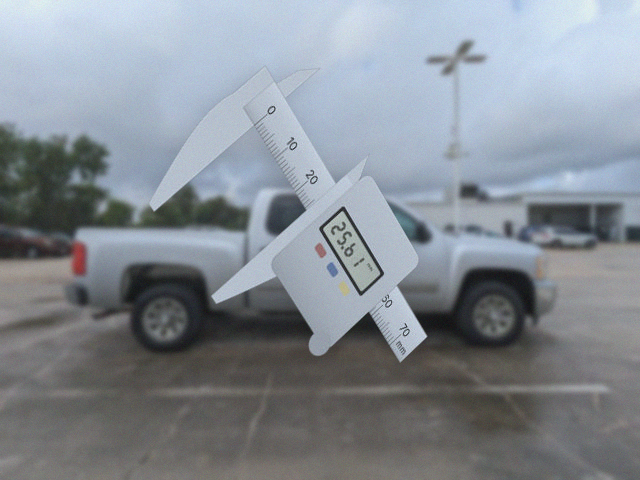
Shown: 25.61 mm
